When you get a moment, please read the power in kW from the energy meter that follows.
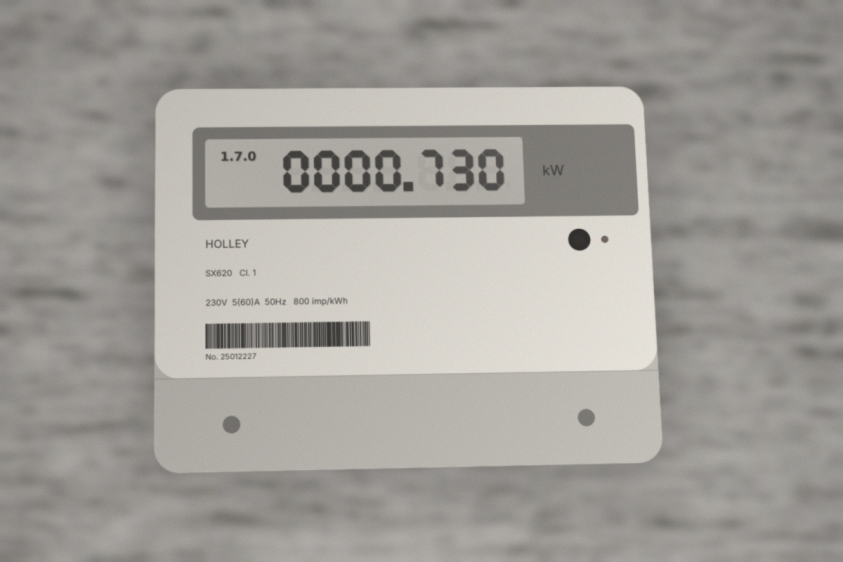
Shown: 0.730 kW
